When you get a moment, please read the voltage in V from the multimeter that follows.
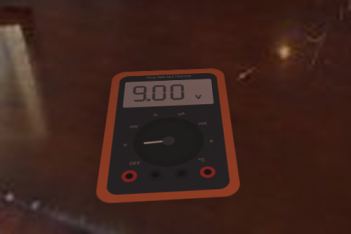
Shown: 9.00 V
